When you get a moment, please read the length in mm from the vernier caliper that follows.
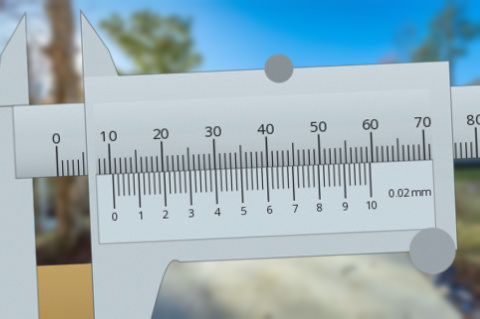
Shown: 10.5 mm
